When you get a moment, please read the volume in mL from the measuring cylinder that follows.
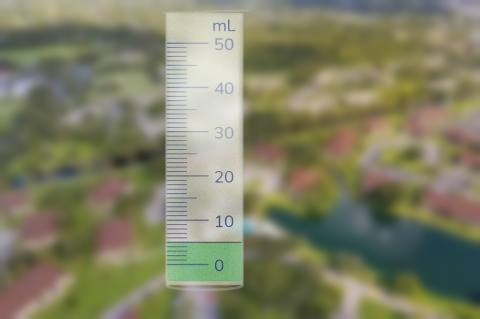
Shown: 5 mL
